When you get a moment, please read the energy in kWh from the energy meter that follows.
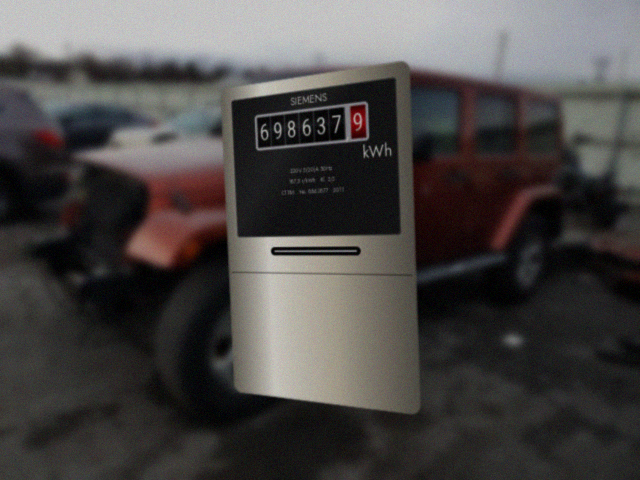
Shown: 698637.9 kWh
